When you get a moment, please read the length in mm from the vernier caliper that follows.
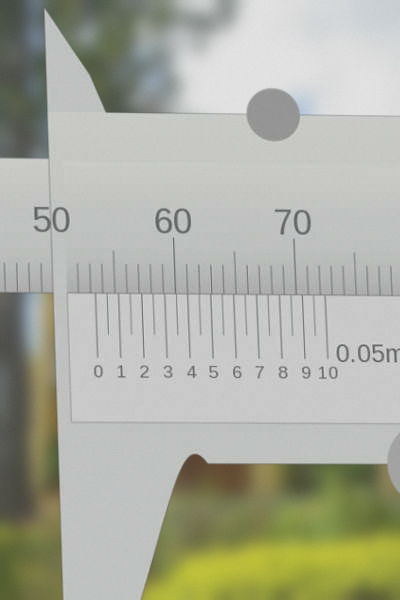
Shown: 53.4 mm
